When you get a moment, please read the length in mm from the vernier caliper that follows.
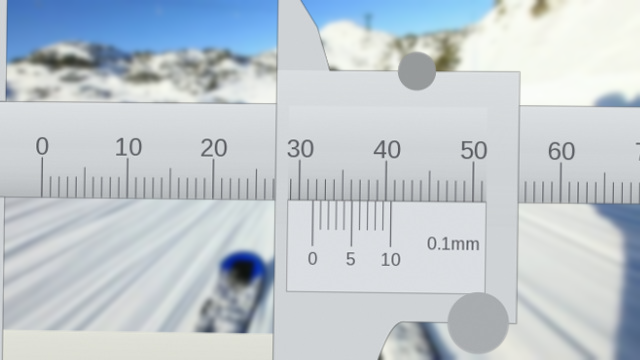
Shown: 31.6 mm
